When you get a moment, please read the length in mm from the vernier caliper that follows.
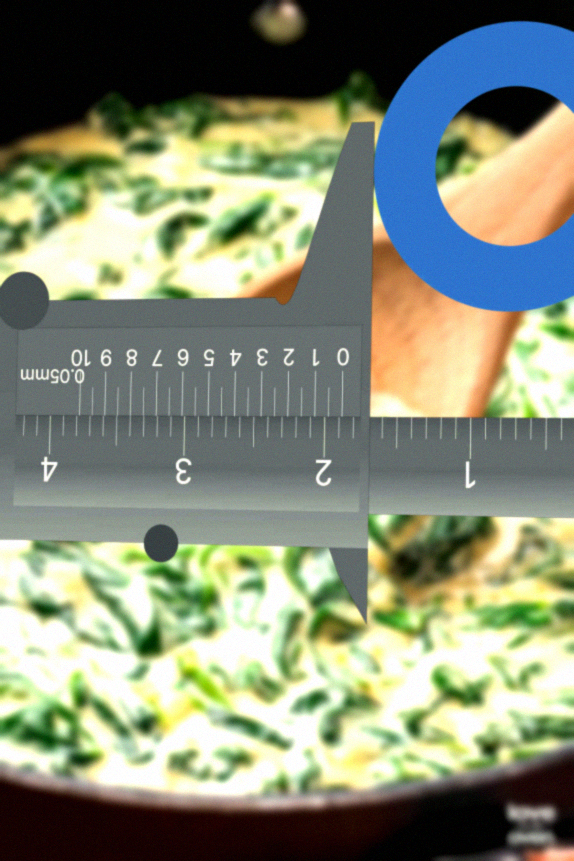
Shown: 18.8 mm
